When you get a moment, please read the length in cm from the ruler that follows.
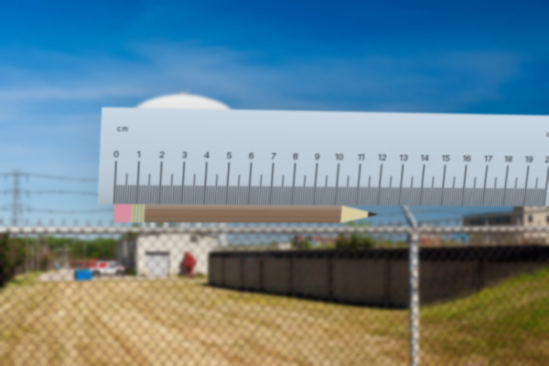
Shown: 12 cm
